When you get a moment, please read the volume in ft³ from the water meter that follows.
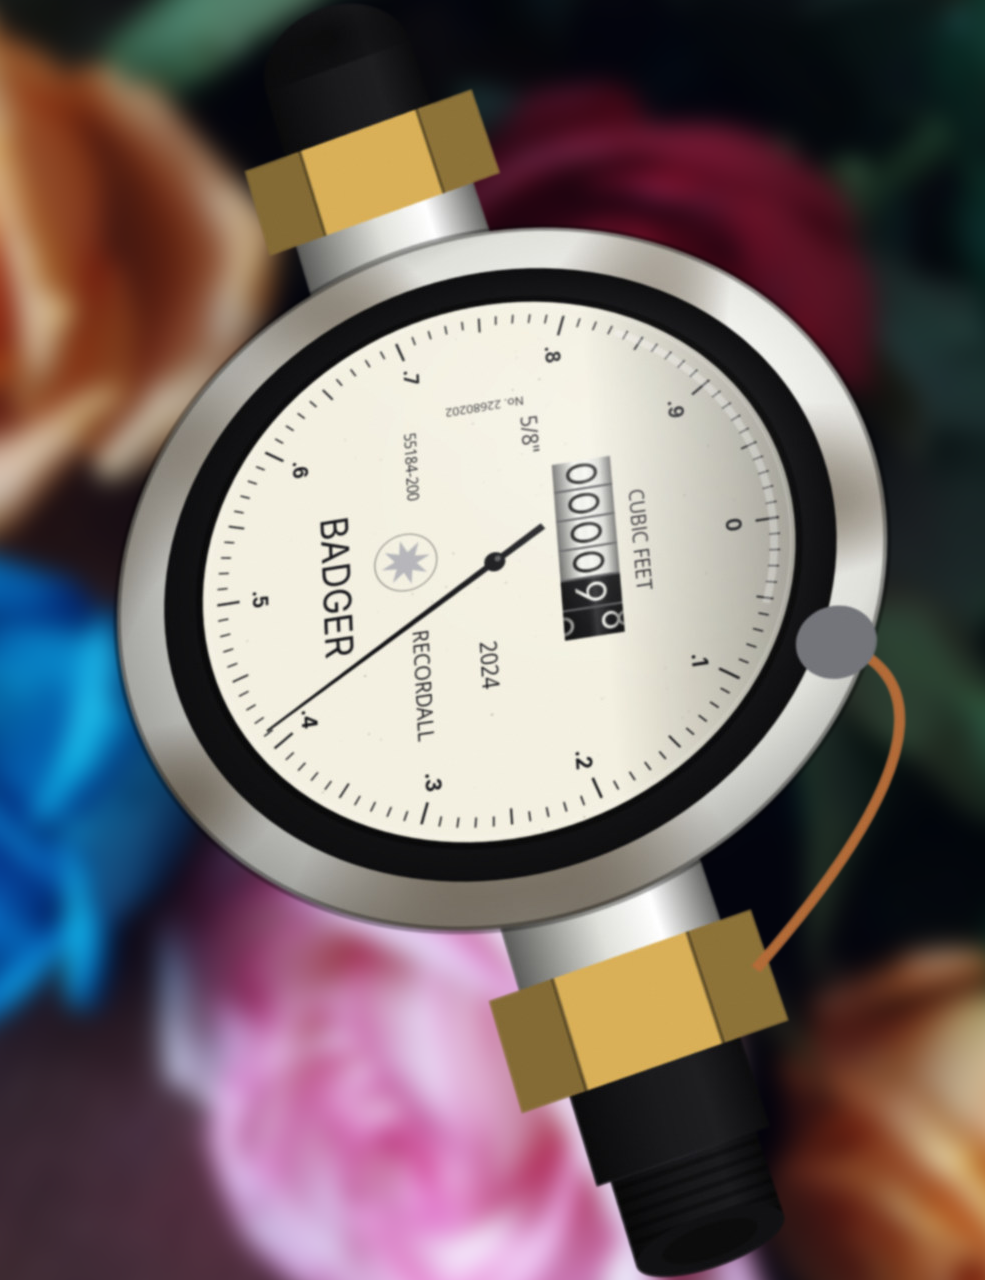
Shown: 98.41 ft³
